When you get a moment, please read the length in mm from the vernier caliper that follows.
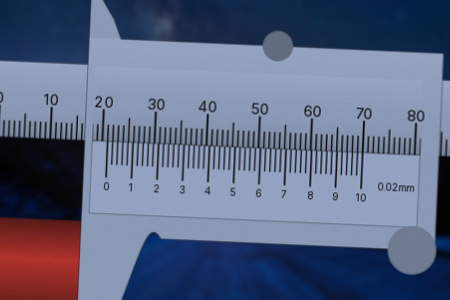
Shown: 21.0 mm
